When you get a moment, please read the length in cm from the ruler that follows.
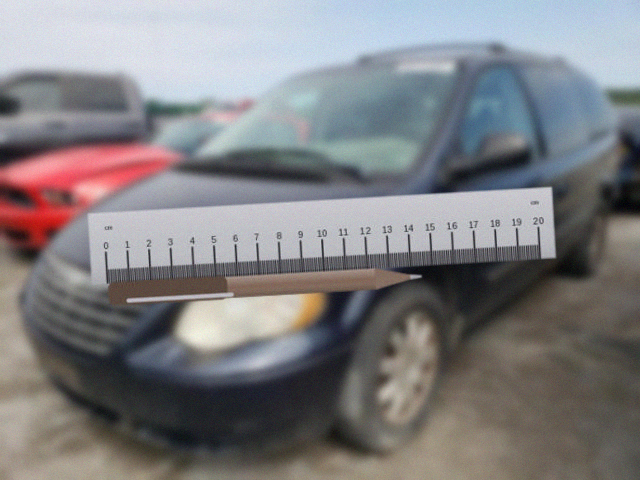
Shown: 14.5 cm
